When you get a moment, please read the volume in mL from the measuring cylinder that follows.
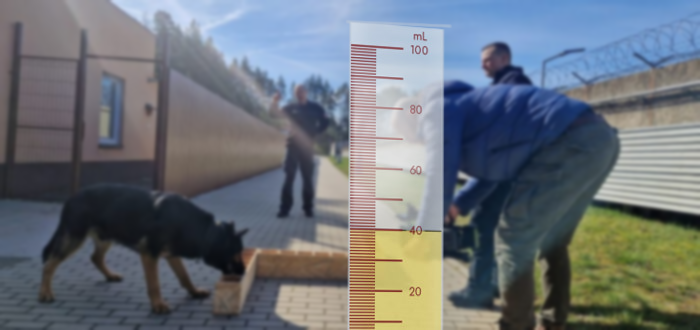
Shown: 40 mL
